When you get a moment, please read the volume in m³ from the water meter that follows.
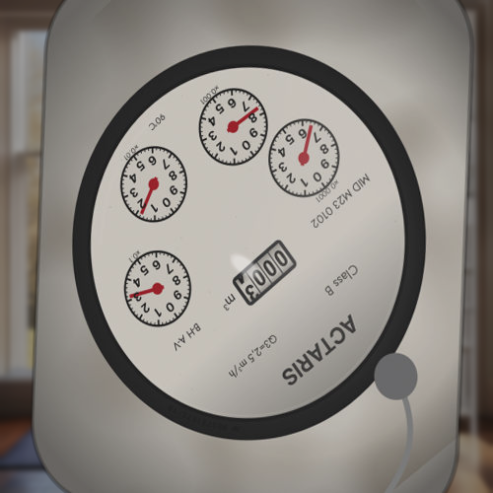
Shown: 3.3176 m³
